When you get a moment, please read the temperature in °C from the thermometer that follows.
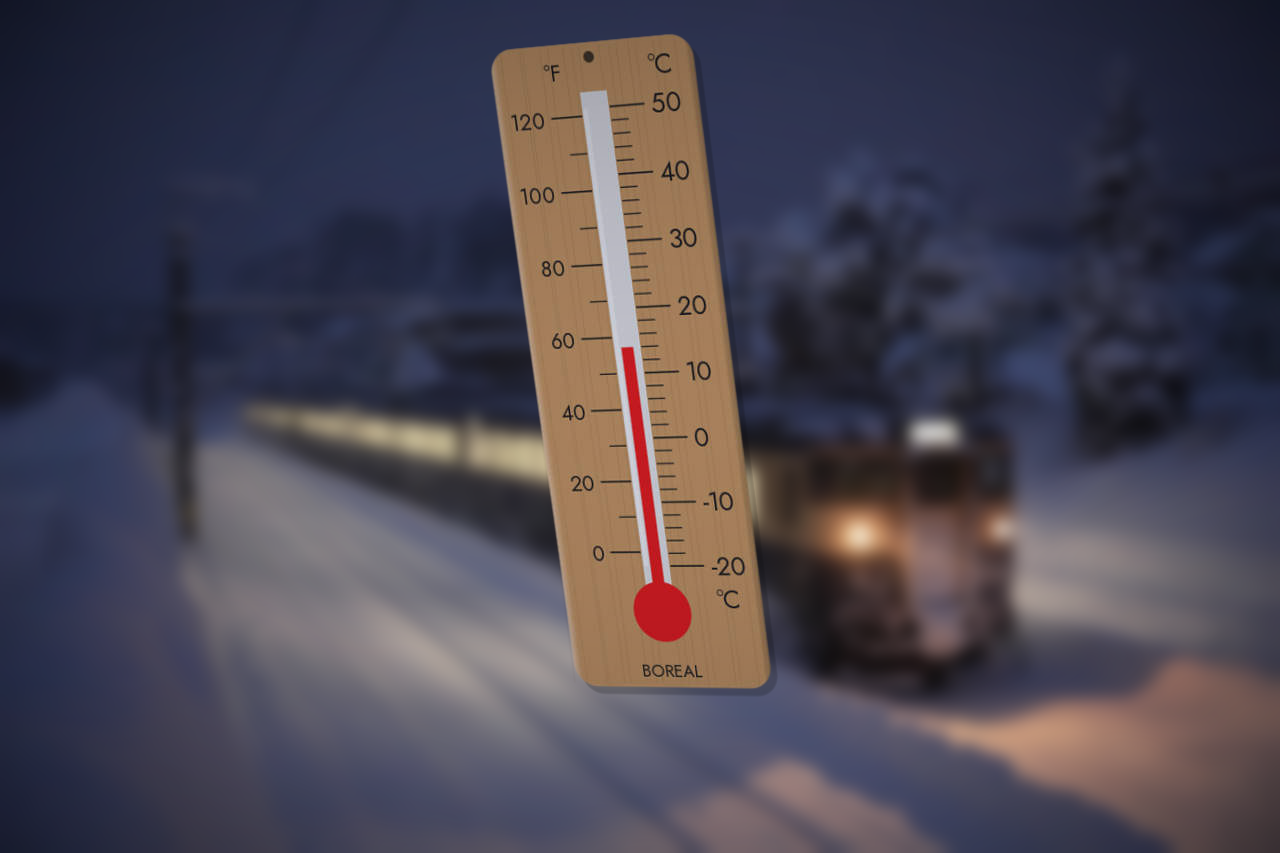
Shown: 14 °C
